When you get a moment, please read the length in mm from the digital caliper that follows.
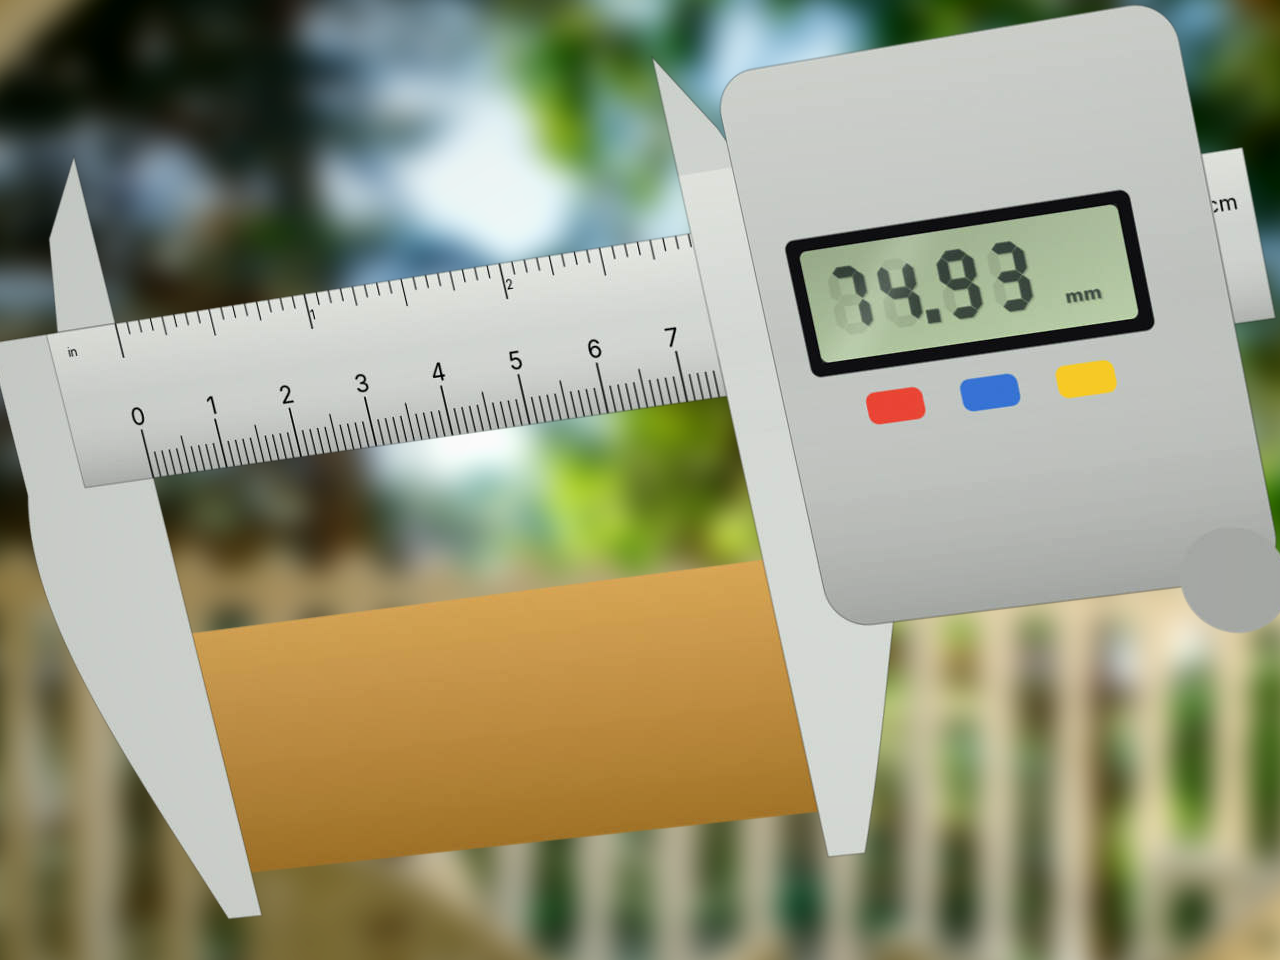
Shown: 74.93 mm
